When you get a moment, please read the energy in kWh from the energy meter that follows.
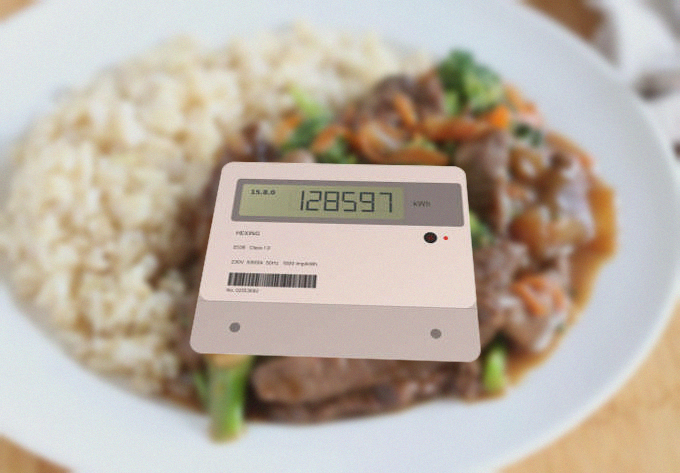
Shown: 128597 kWh
